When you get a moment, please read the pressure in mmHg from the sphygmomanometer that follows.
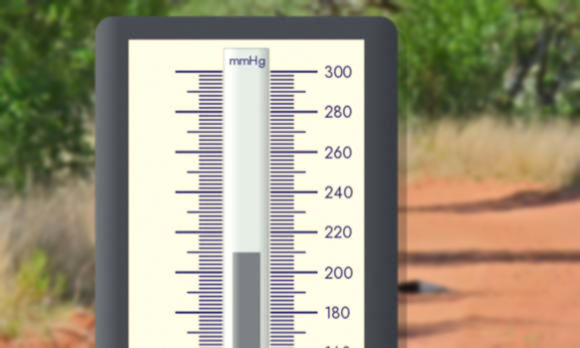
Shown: 210 mmHg
